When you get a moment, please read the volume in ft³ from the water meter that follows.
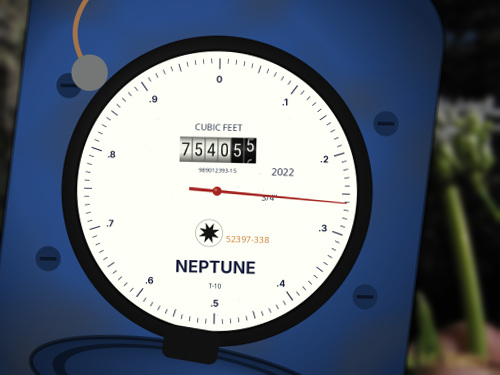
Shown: 754055.26 ft³
